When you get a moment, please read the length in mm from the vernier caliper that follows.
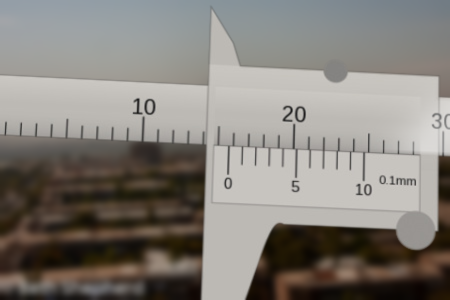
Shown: 15.7 mm
